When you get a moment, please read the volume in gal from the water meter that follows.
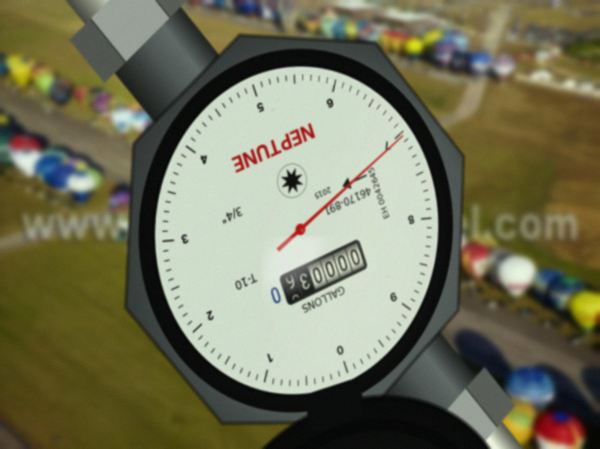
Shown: 357.0 gal
